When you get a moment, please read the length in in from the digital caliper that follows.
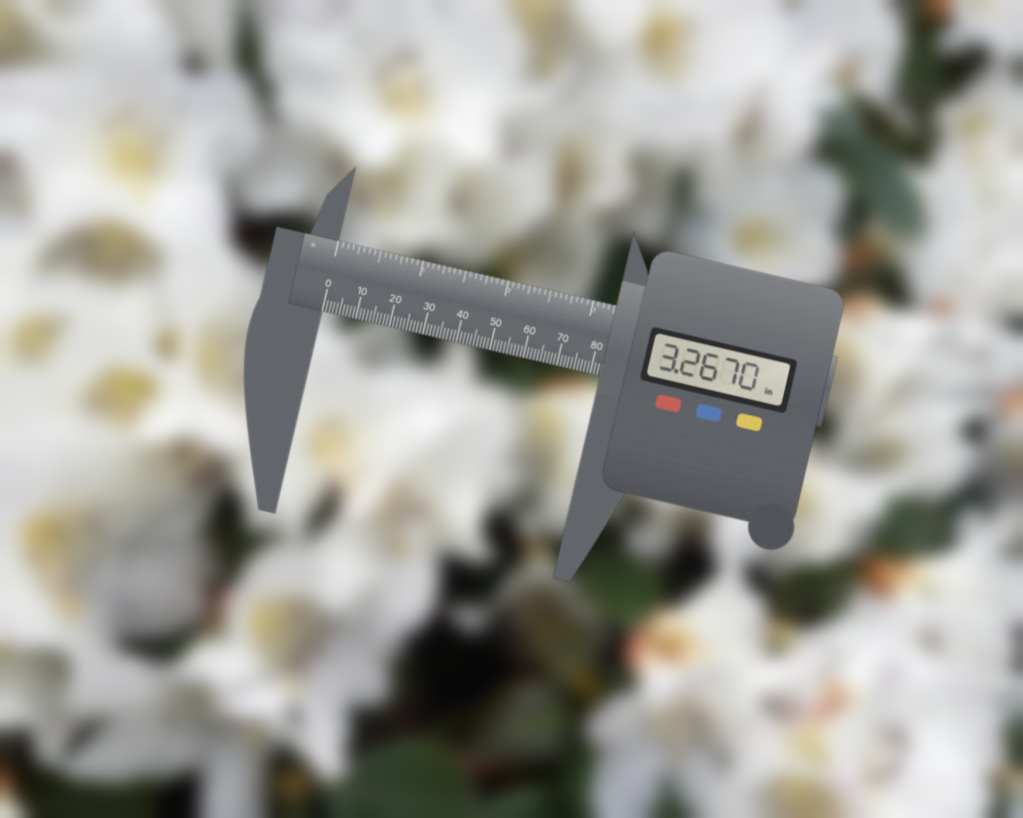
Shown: 3.2670 in
